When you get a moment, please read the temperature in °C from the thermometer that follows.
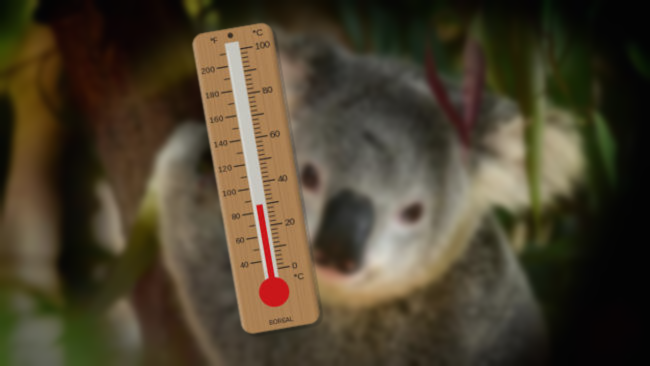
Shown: 30 °C
